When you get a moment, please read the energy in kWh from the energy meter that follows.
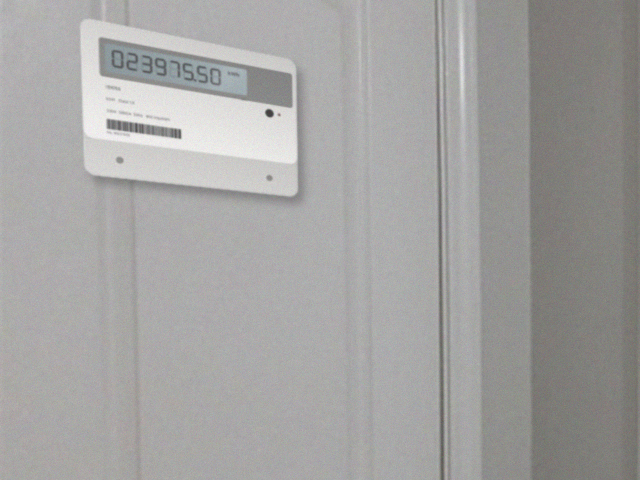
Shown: 23975.50 kWh
